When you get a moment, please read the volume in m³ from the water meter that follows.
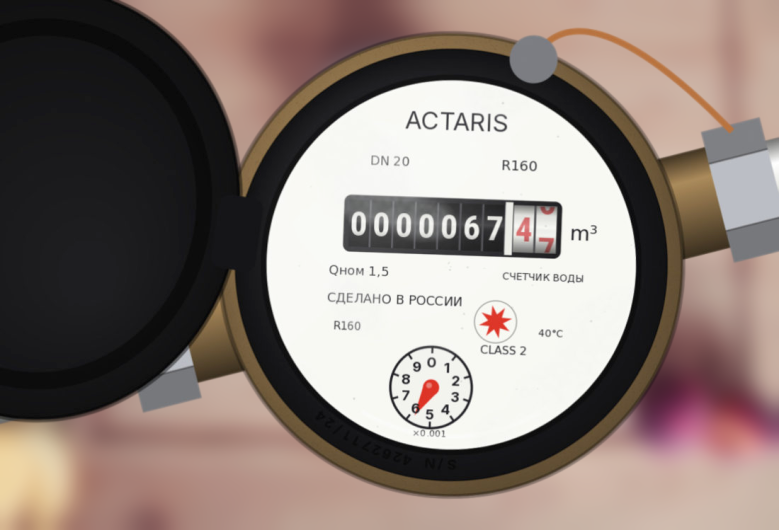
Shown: 67.465 m³
